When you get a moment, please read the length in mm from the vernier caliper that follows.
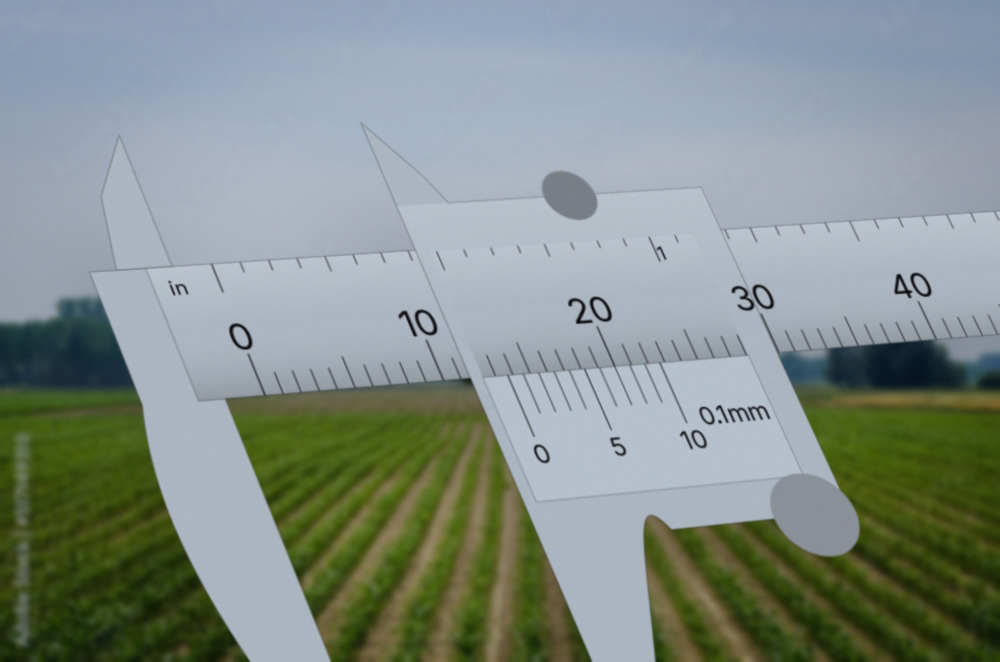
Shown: 13.7 mm
